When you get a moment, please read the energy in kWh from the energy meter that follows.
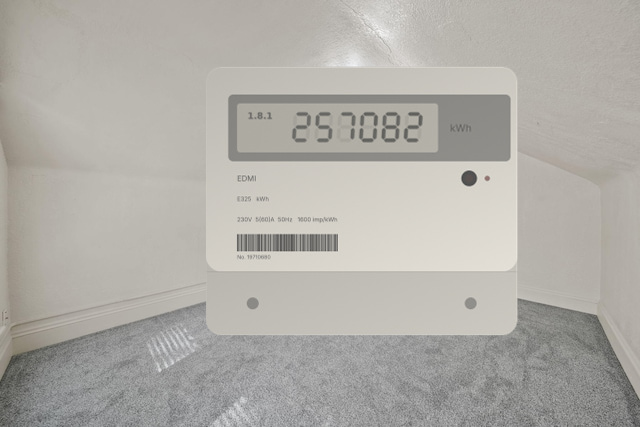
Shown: 257082 kWh
